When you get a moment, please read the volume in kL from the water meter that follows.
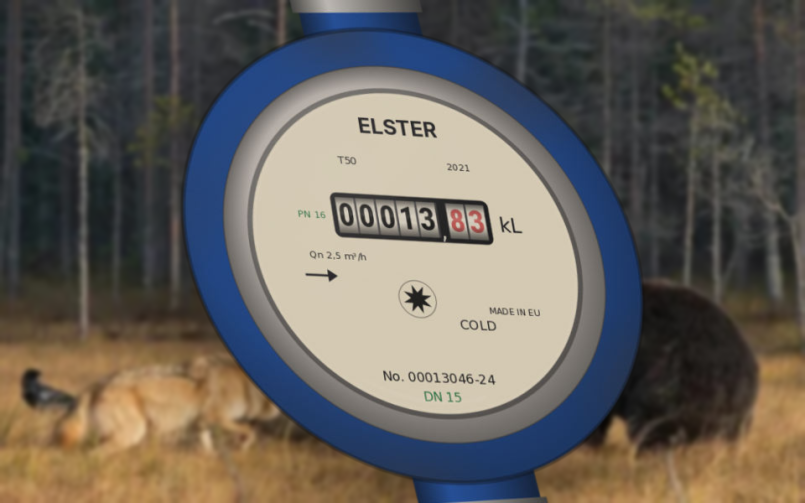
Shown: 13.83 kL
